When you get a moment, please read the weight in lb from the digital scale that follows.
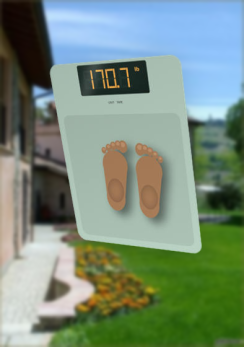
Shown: 170.7 lb
